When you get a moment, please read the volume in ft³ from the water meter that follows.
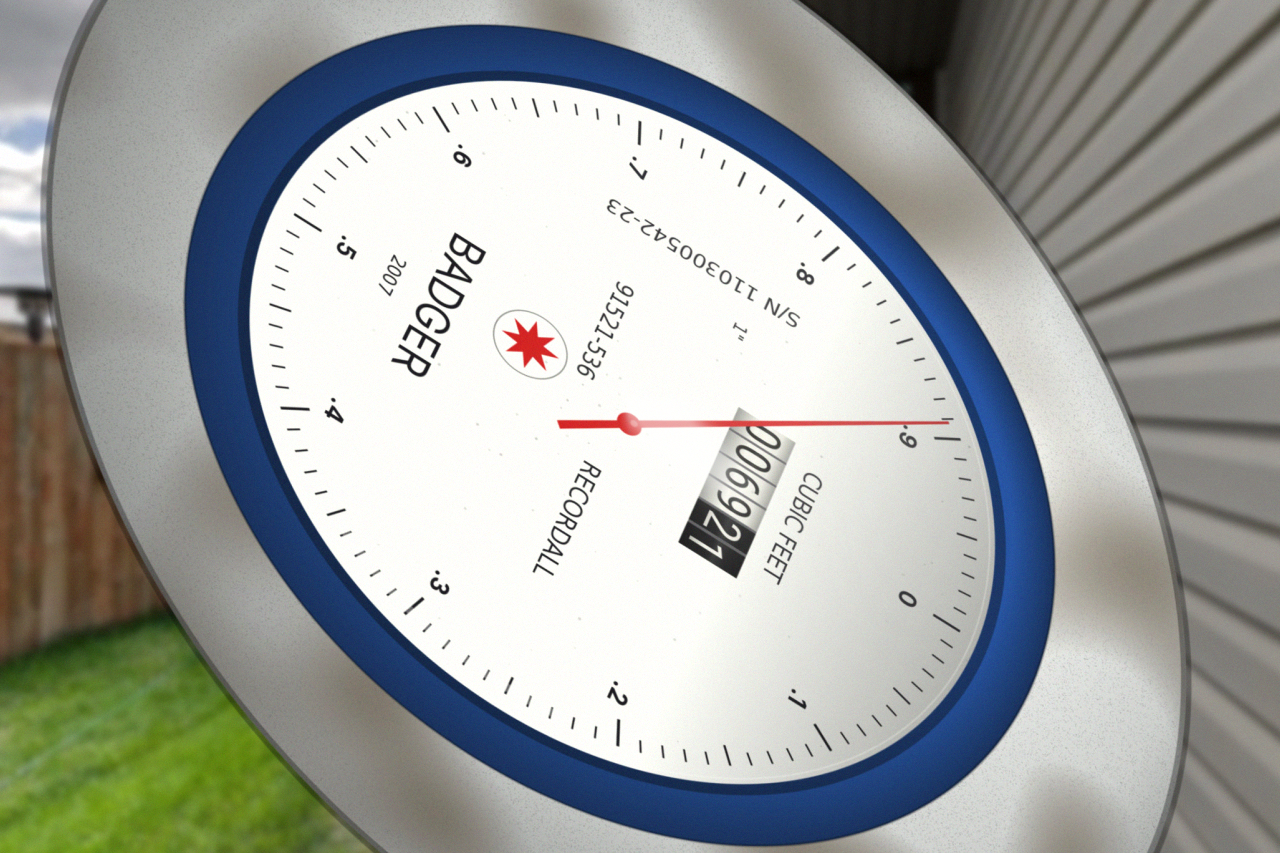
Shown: 6920.89 ft³
